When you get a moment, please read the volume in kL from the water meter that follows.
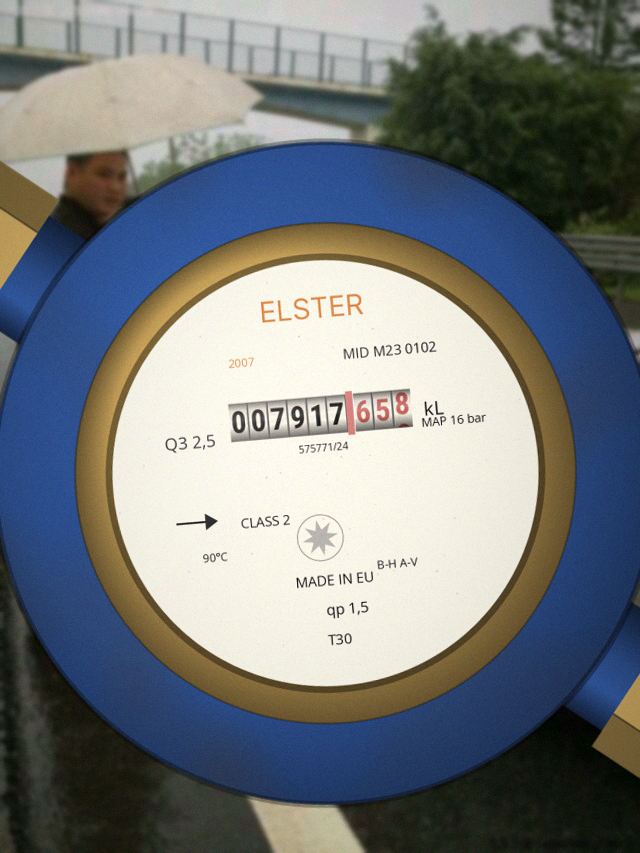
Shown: 7917.658 kL
